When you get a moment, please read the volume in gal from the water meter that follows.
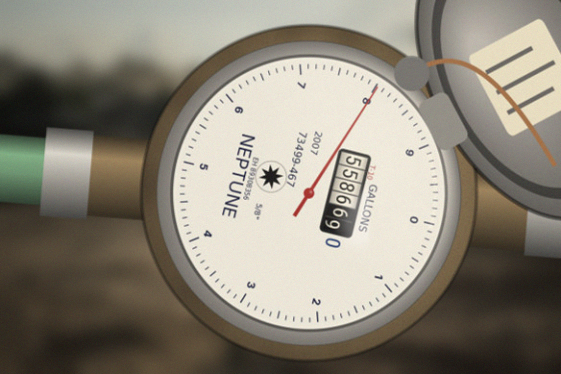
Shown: 5586688.0 gal
